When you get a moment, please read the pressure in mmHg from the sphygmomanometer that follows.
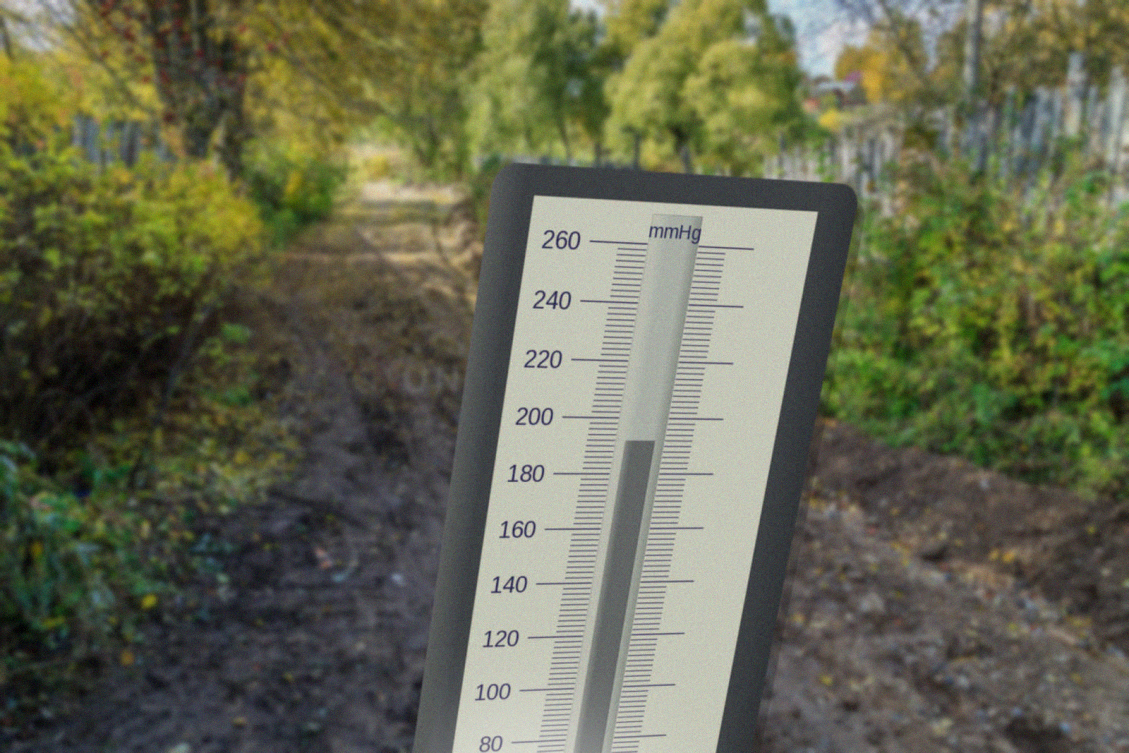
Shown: 192 mmHg
